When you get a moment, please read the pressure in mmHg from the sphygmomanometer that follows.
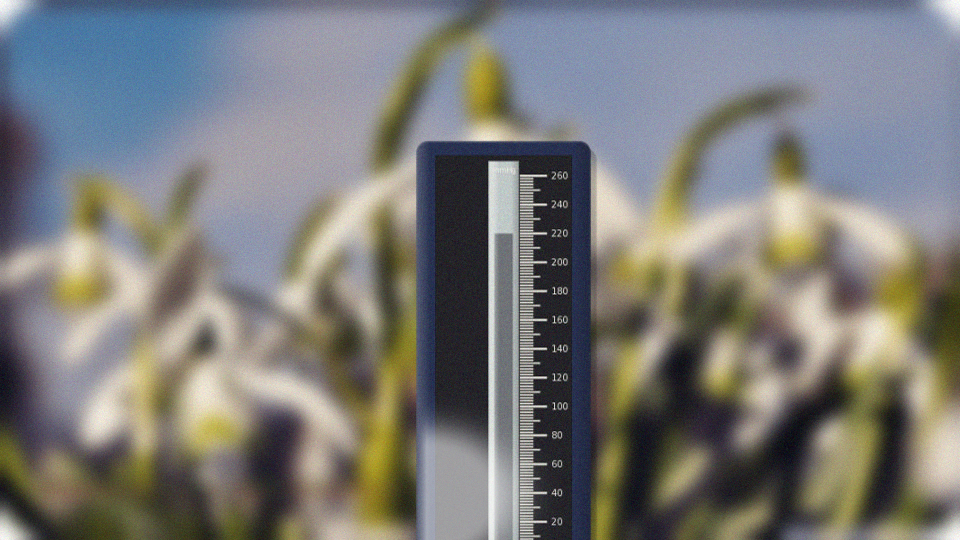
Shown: 220 mmHg
